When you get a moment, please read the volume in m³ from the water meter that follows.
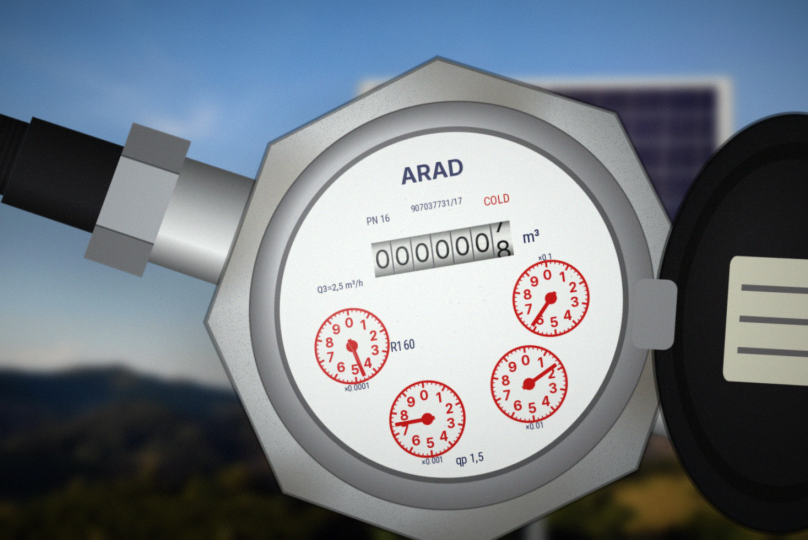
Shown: 7.6174 m³
